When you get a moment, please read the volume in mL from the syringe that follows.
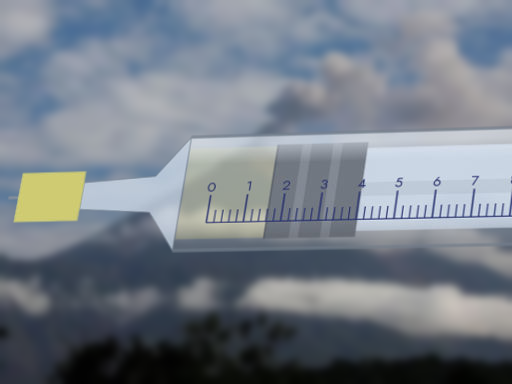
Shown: 1.6 mL
